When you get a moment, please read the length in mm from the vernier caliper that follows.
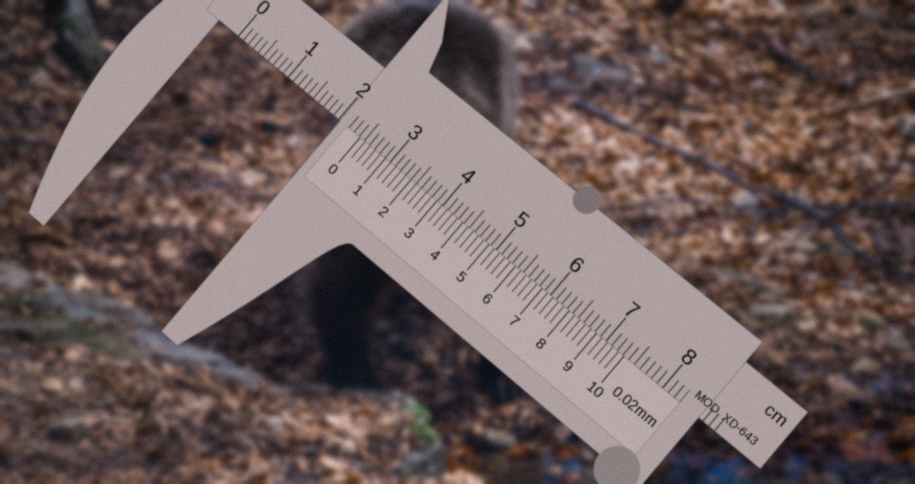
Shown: 24.2 mm
